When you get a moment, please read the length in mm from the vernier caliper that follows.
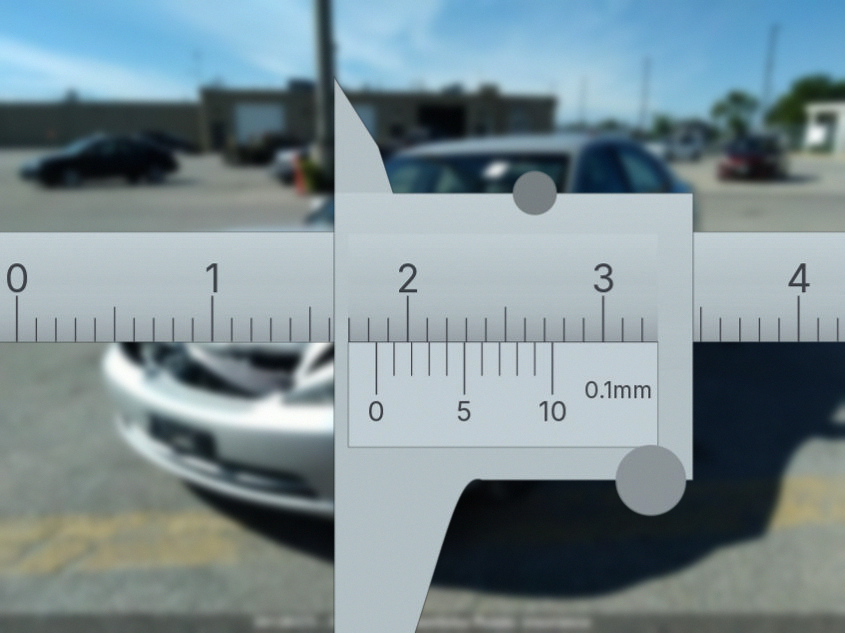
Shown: 18.4 mm
